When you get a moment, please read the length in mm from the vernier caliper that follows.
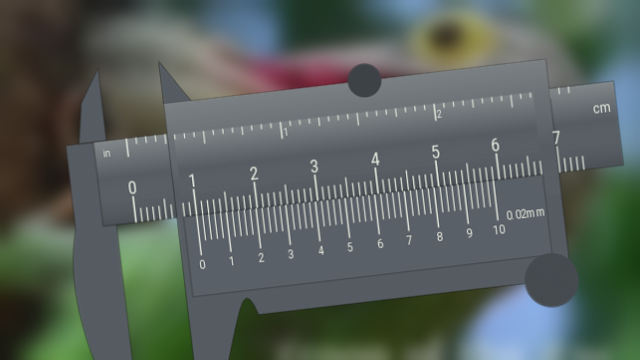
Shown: 10.0 mm
